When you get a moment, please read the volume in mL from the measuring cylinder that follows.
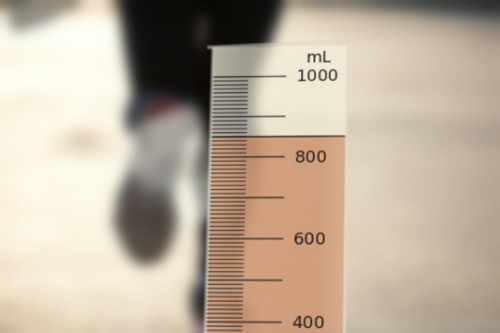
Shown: 850 mL
